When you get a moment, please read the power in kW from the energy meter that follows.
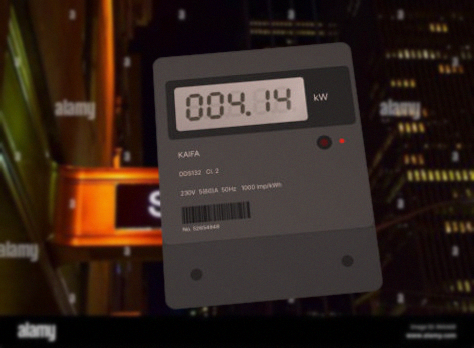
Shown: 4.14 kW
